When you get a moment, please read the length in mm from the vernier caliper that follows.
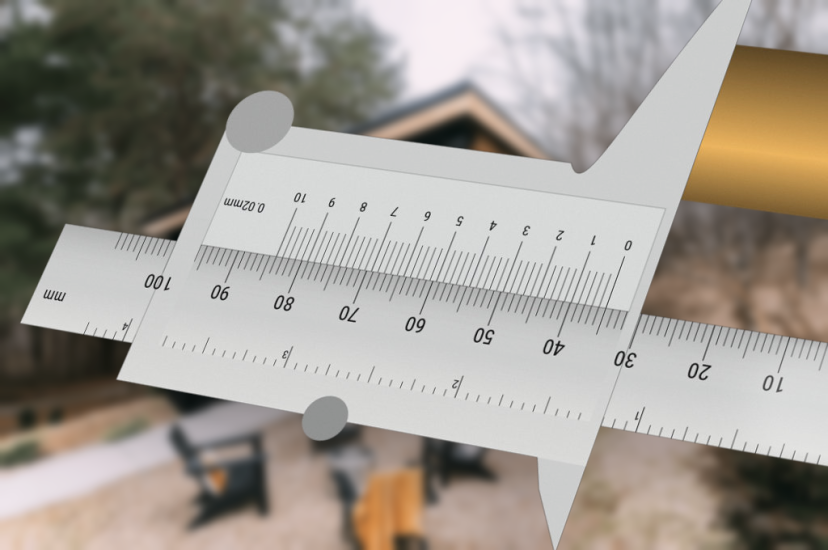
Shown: 35.0 mm
